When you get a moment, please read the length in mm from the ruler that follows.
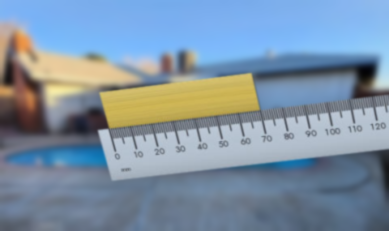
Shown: 70 mm
